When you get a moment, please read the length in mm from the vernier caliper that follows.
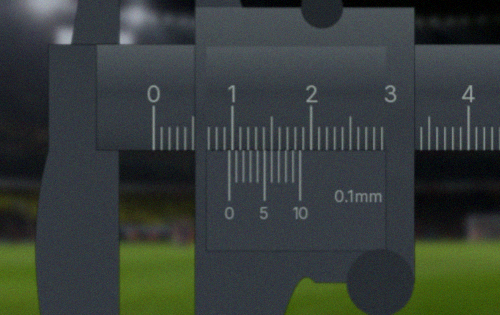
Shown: 9.6 mm
